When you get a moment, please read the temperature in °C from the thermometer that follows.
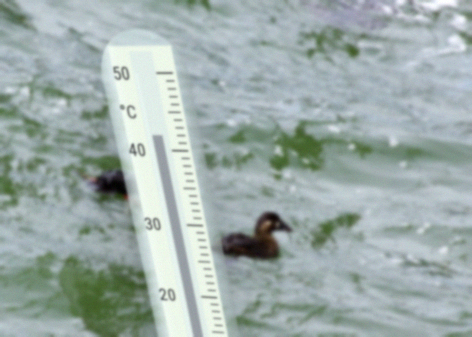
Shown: 42 °C
